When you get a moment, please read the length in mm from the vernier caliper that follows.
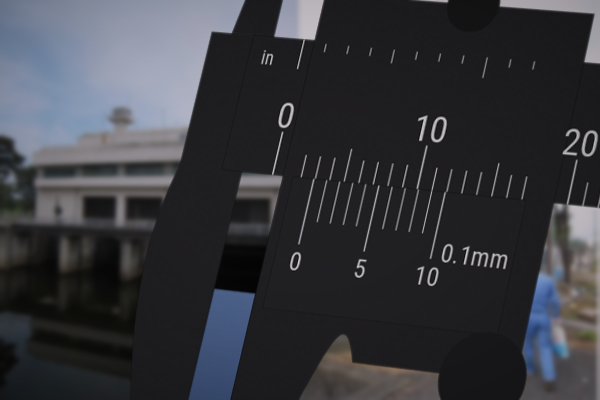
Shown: 2.9 mm
